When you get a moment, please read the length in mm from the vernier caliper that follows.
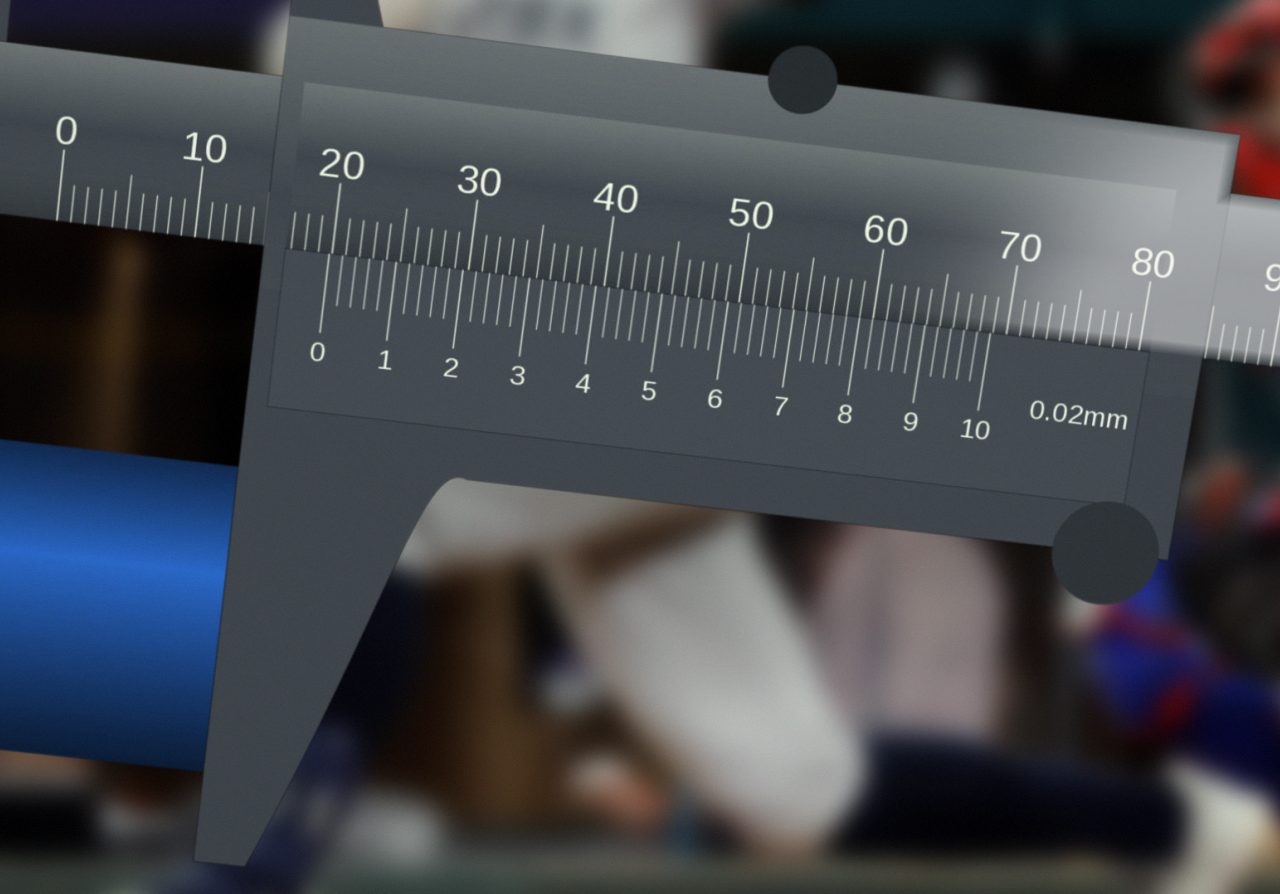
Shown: 19.8 mm
